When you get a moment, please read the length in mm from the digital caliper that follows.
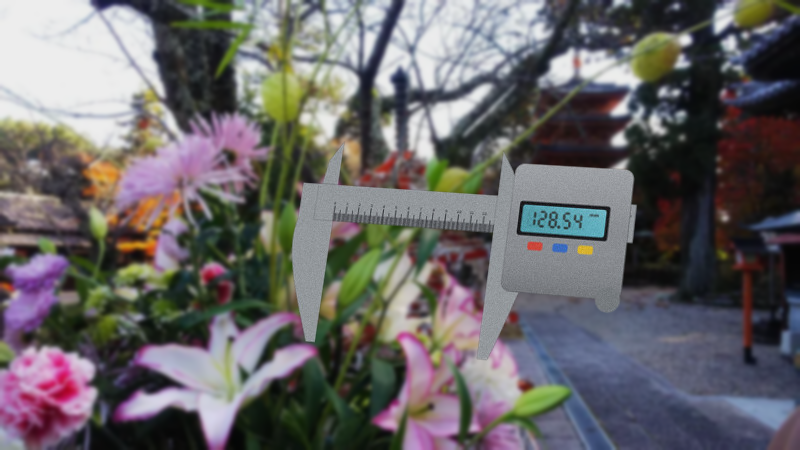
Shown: 128.54 mm
